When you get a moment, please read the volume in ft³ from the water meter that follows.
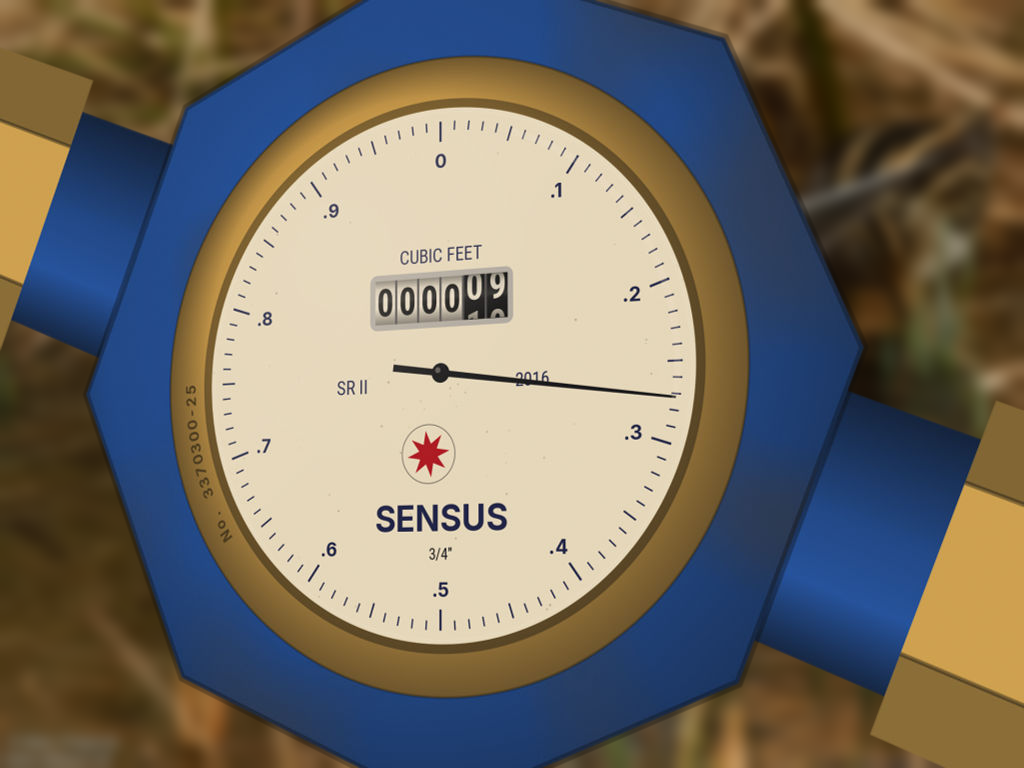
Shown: 9.27 ft³
